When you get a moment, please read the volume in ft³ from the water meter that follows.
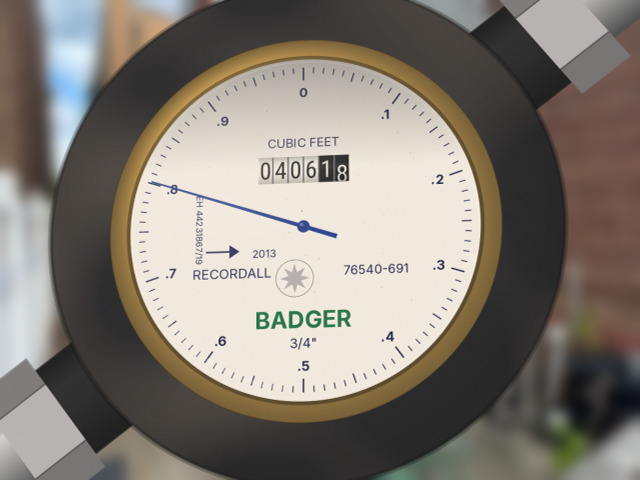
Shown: 40617.80 ft³
